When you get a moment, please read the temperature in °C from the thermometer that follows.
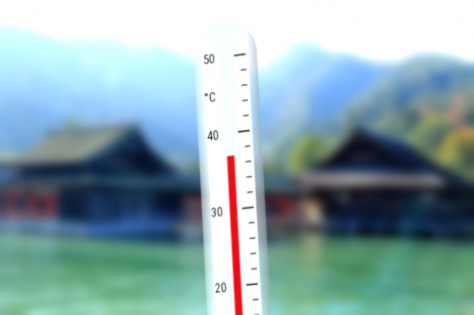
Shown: 37 °C
